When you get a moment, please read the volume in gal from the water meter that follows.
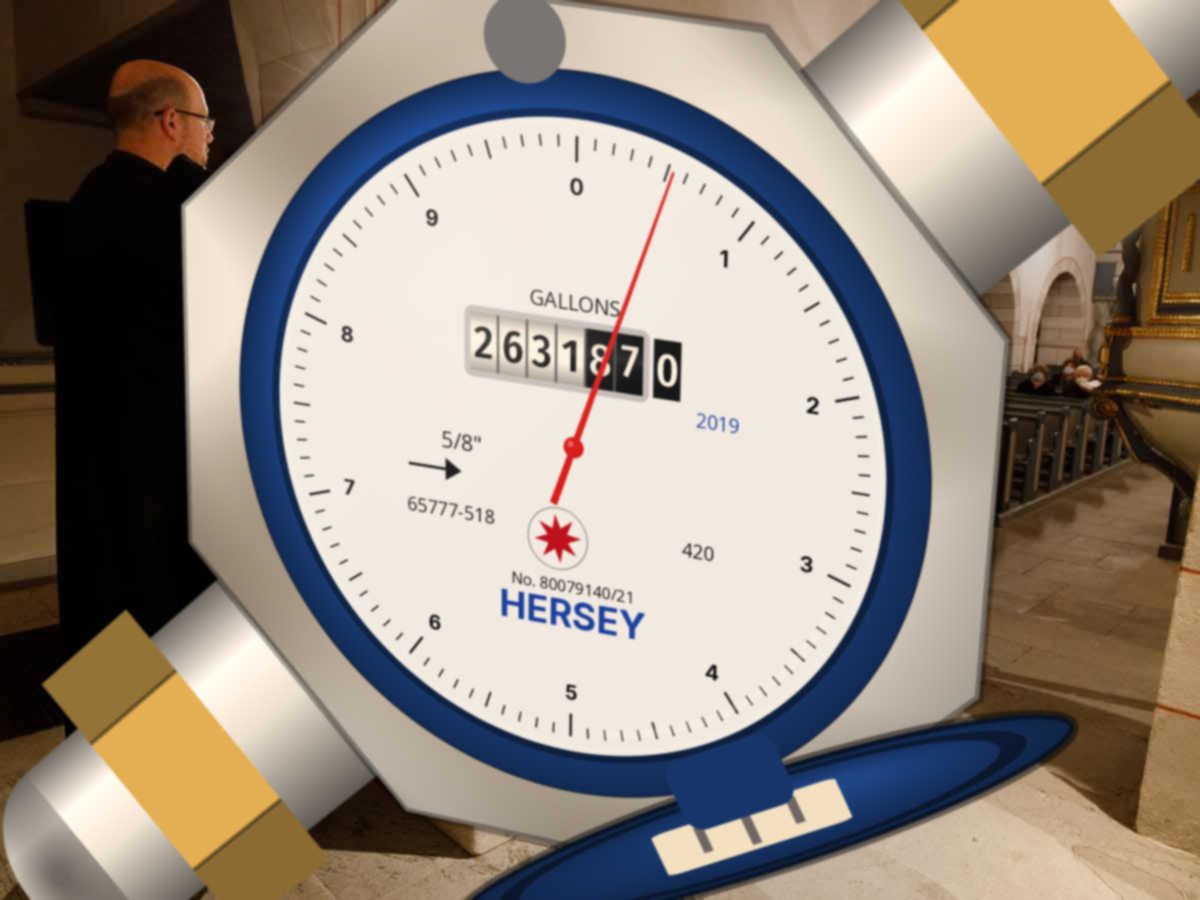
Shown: 2631870.5 gal
